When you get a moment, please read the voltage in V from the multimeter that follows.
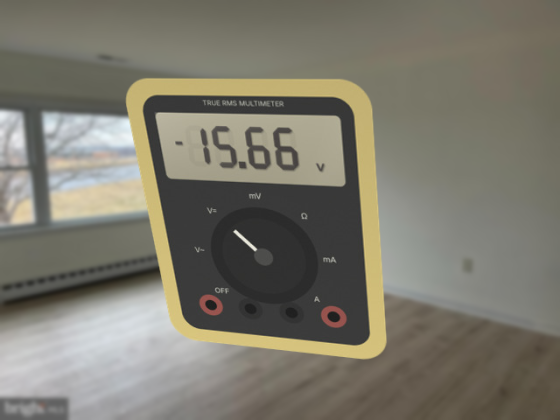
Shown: -15.66 V
